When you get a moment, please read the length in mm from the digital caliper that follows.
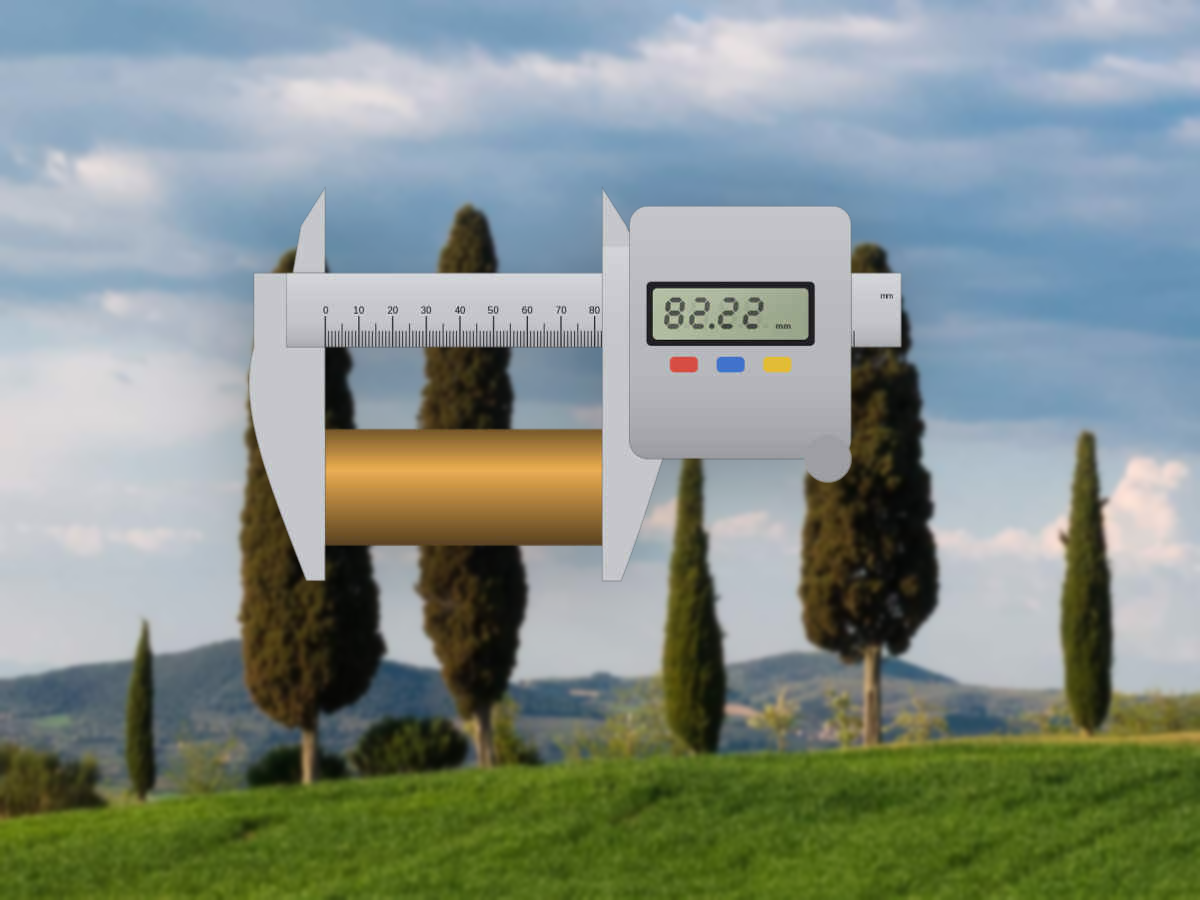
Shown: 82.22 mm
